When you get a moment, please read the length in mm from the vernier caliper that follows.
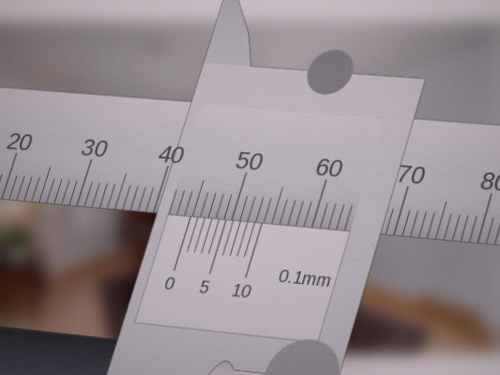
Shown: 44.8 mm
